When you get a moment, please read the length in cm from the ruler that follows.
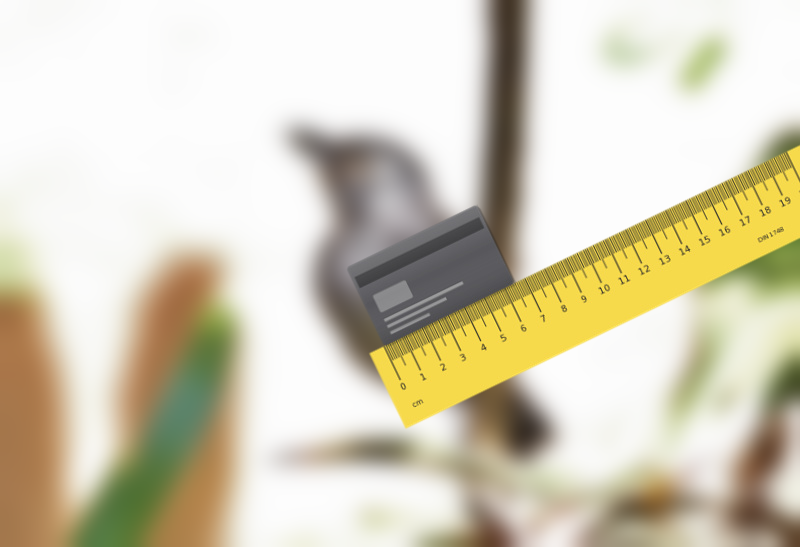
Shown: 6.5 cm
